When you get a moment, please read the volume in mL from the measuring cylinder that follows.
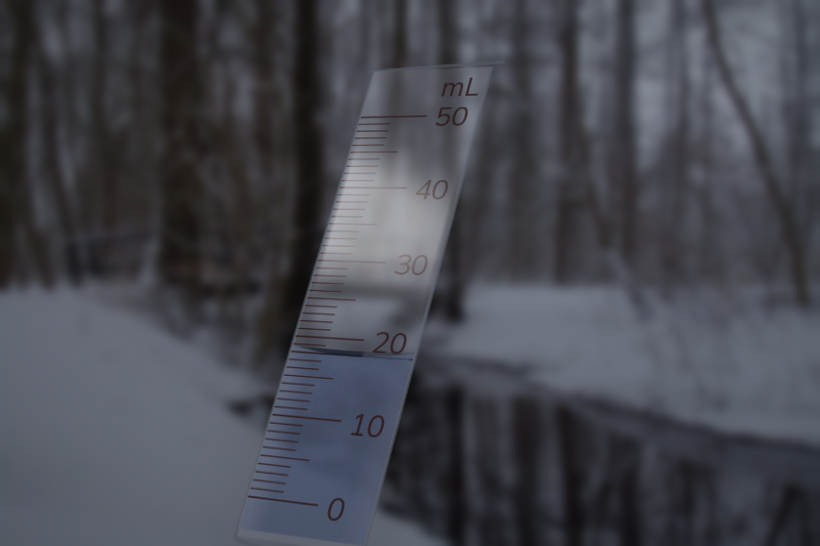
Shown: 18 mL
